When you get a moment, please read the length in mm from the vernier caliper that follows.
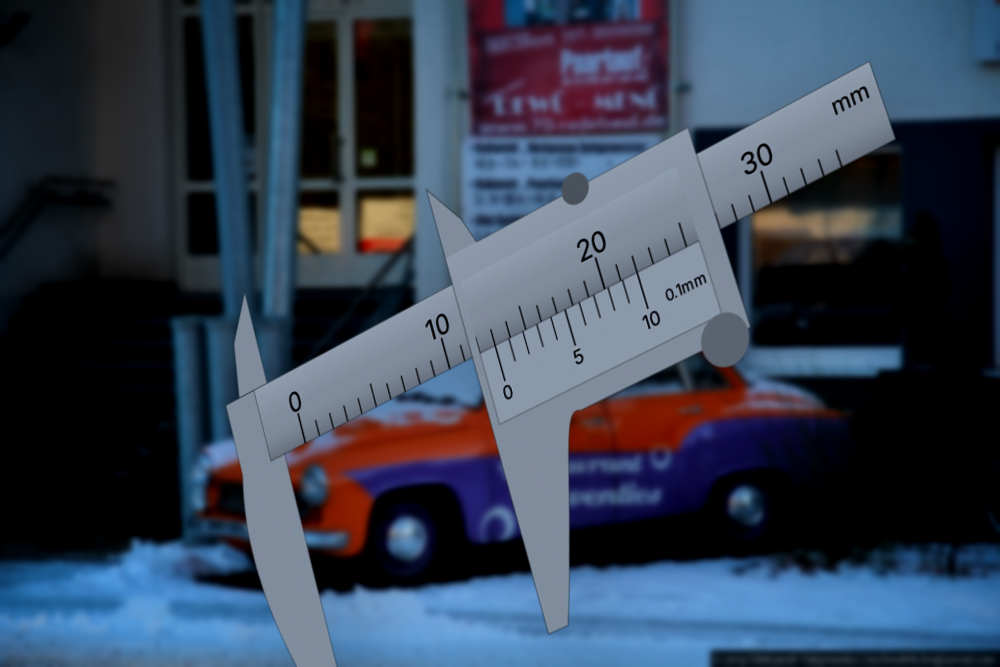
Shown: 13.0 mm
